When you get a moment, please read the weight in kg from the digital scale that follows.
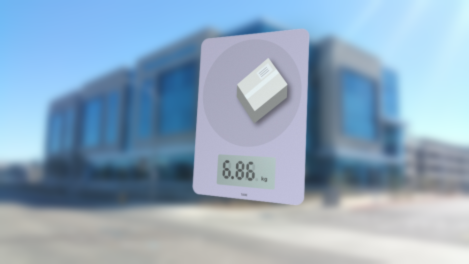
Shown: 6.86 kg
